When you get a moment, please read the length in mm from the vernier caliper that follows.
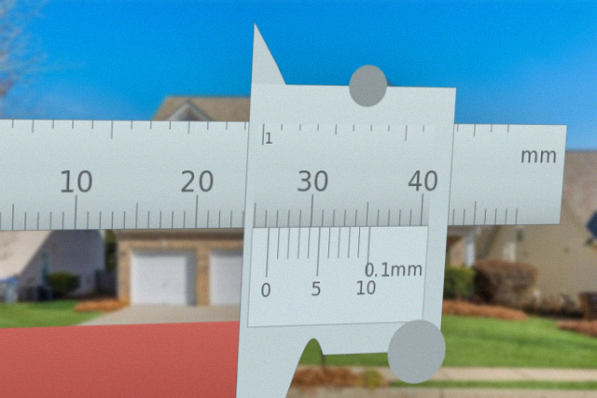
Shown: 26.3 mm
